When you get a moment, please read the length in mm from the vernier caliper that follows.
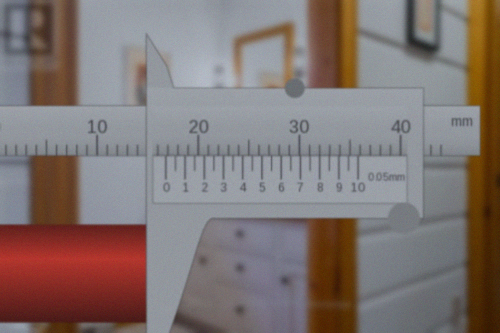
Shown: 16.8 mm
